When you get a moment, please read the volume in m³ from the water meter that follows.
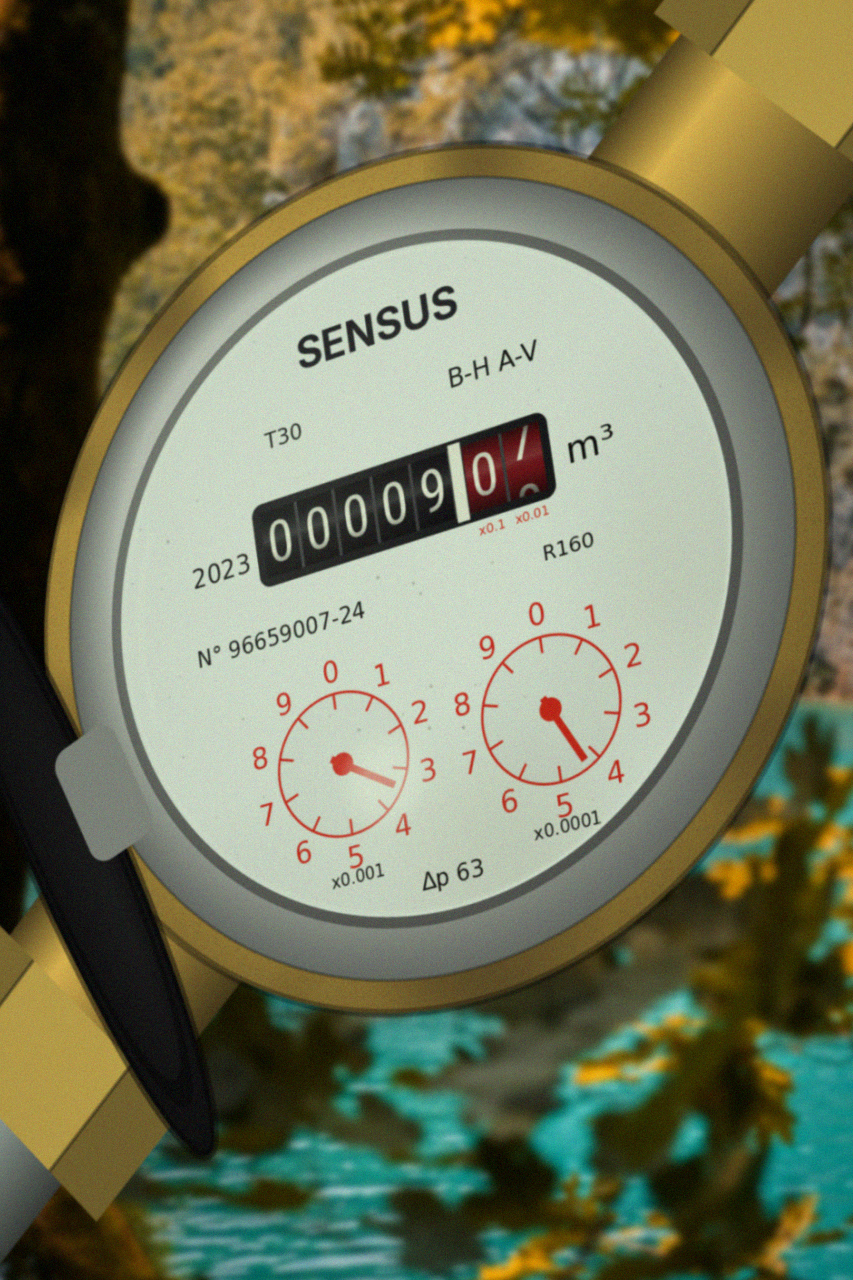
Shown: 9.0734 m³
